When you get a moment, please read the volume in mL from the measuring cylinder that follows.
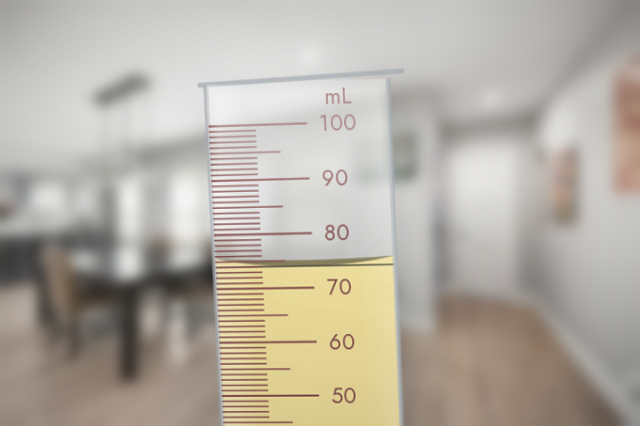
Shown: 74 mL
